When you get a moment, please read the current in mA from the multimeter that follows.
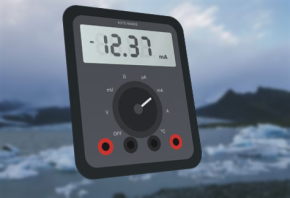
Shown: -12.37 mA
